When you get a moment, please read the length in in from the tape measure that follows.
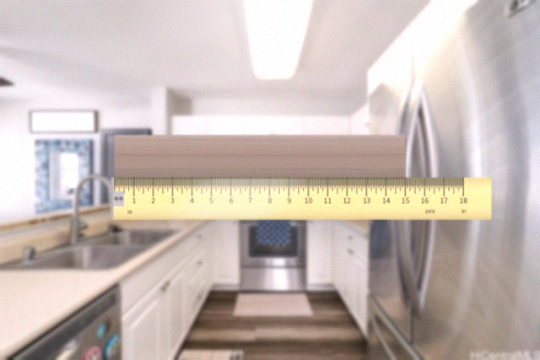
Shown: 15 in
